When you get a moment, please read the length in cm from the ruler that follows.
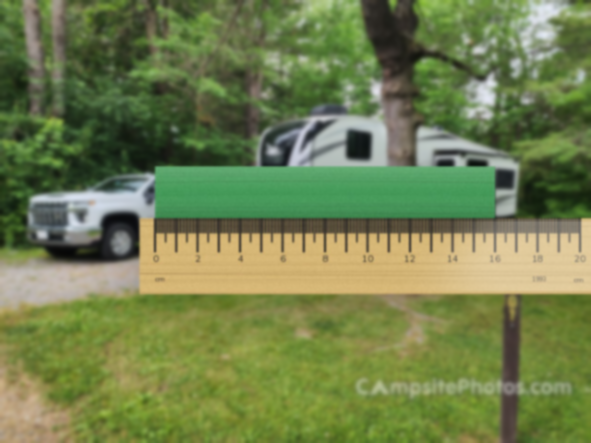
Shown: 16 cm
